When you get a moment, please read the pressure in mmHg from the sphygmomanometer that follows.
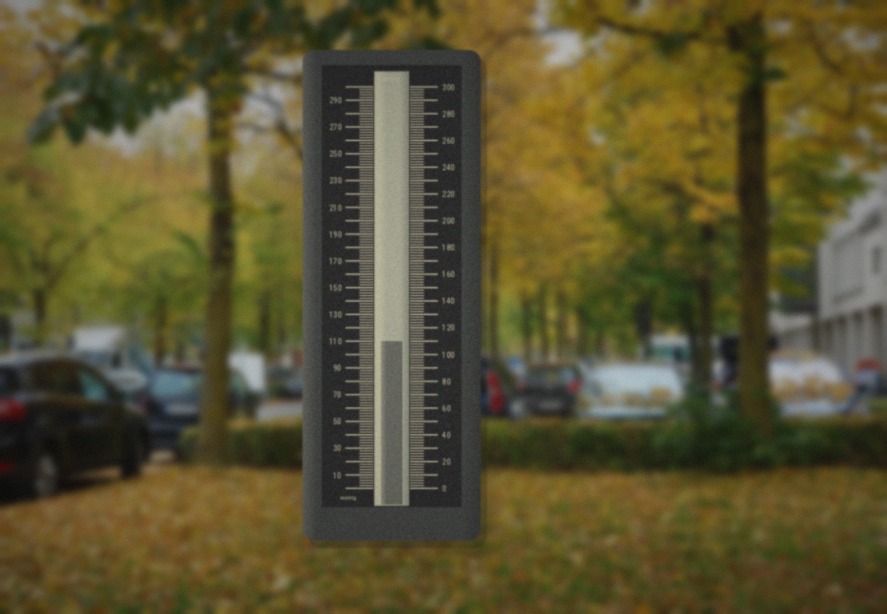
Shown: 110 mmHg
